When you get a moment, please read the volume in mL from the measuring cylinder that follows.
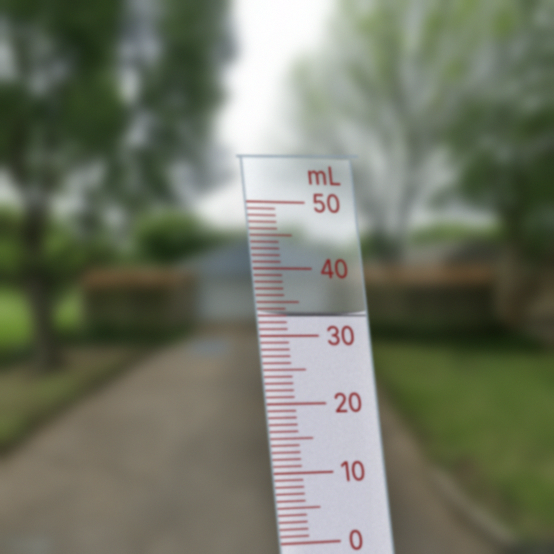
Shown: 33 mL
